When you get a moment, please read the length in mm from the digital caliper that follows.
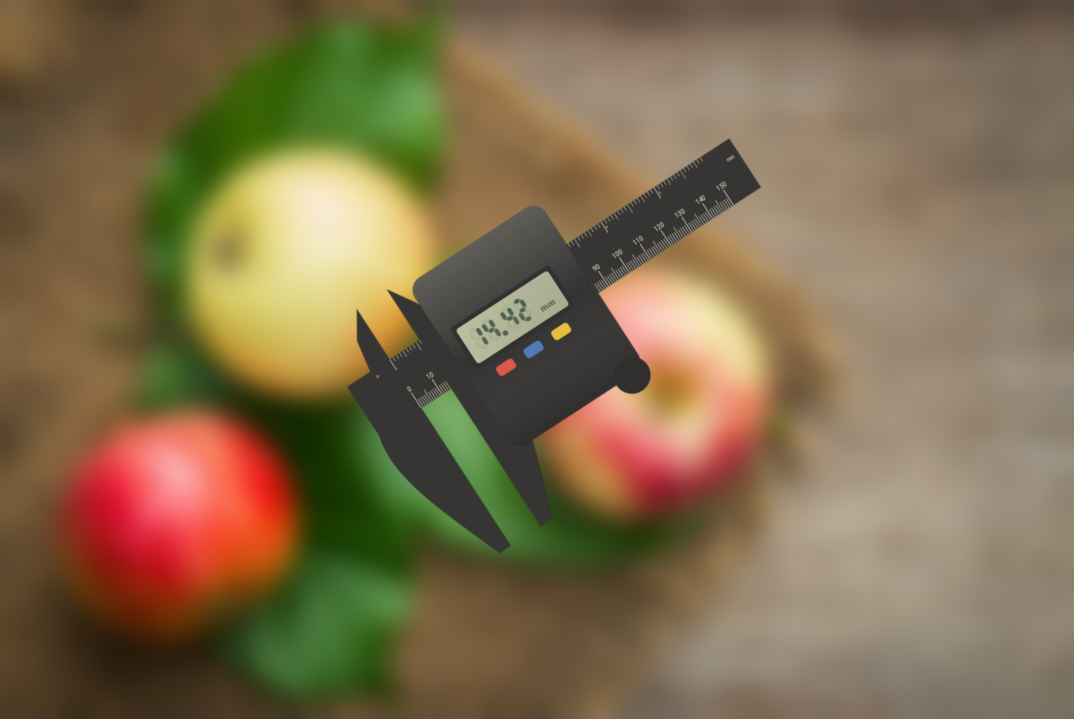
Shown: 14.42 mm
